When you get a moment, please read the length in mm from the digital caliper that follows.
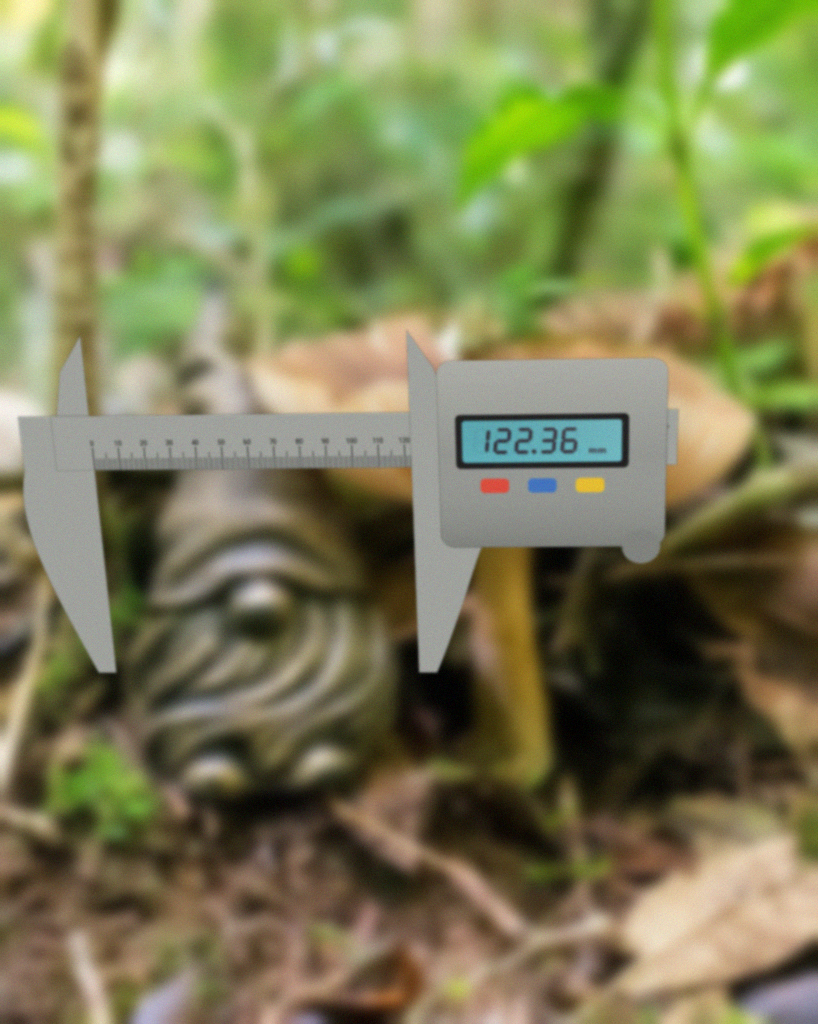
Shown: 122.36 mm
